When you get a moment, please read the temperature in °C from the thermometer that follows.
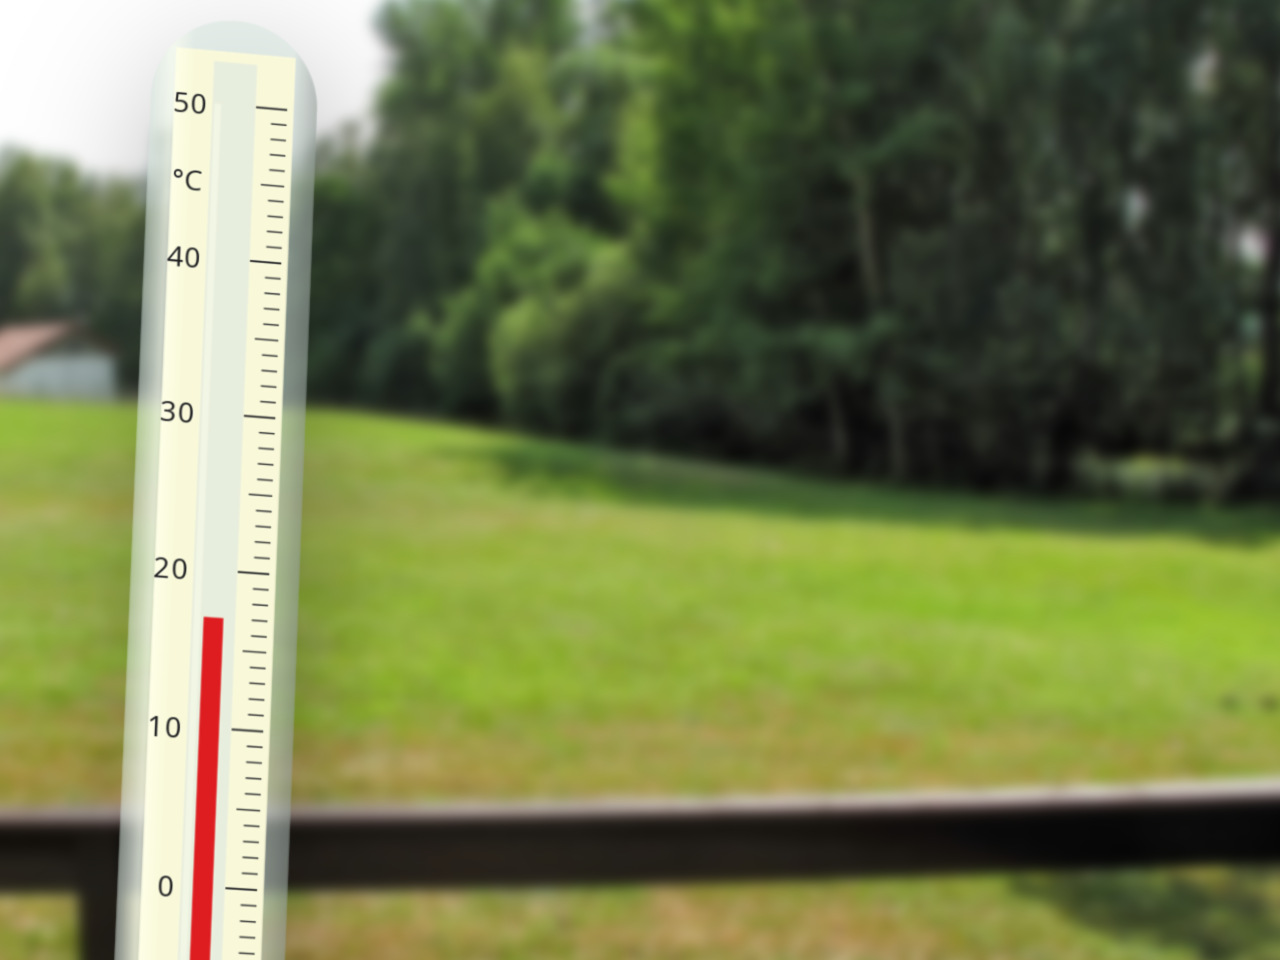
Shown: 17 °C
